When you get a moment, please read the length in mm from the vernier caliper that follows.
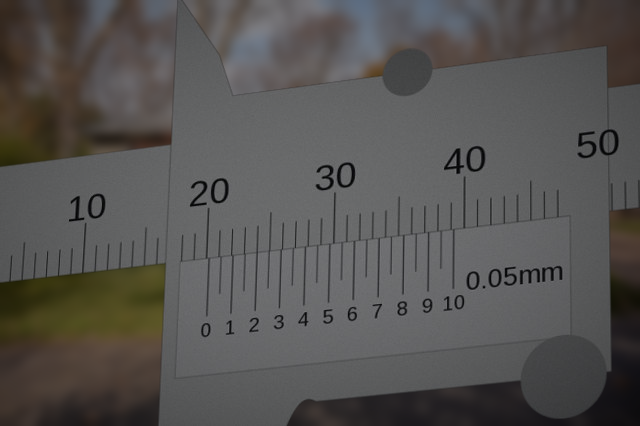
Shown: 20.2 mm
